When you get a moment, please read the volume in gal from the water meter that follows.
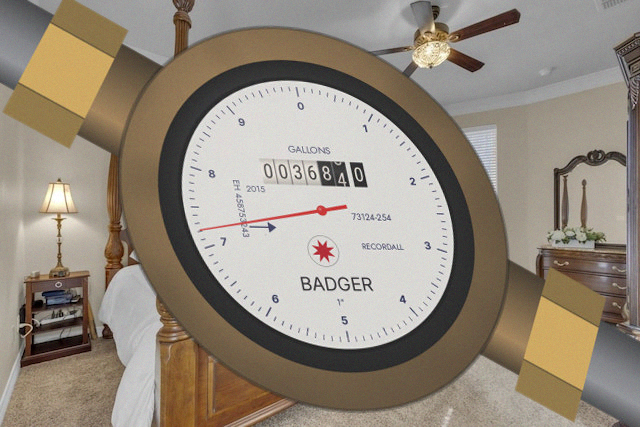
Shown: 36837.2 gal
